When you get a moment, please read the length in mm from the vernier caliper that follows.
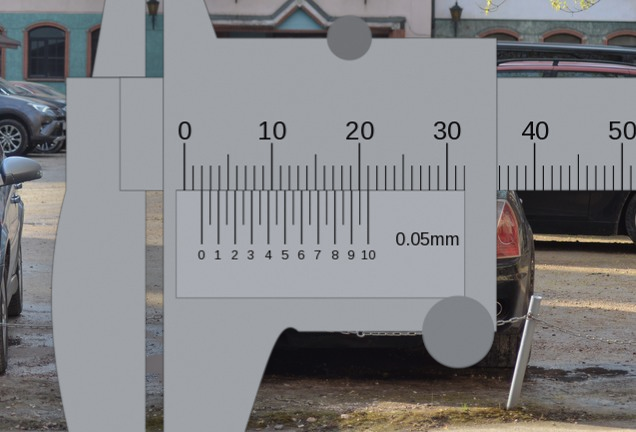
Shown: 2.0 mm
